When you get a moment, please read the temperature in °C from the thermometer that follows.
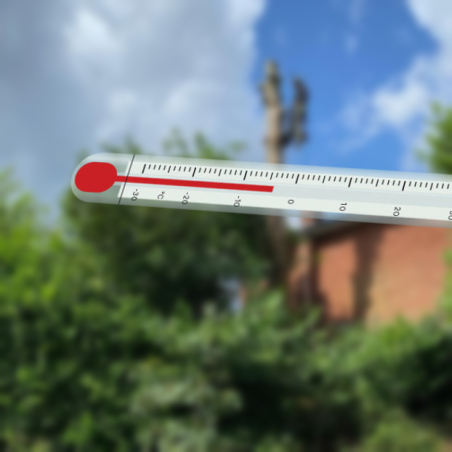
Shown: -4 °C
